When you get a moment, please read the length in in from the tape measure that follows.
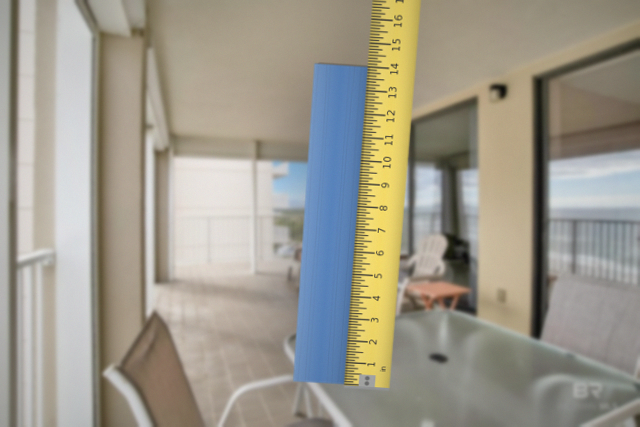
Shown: 14 in
